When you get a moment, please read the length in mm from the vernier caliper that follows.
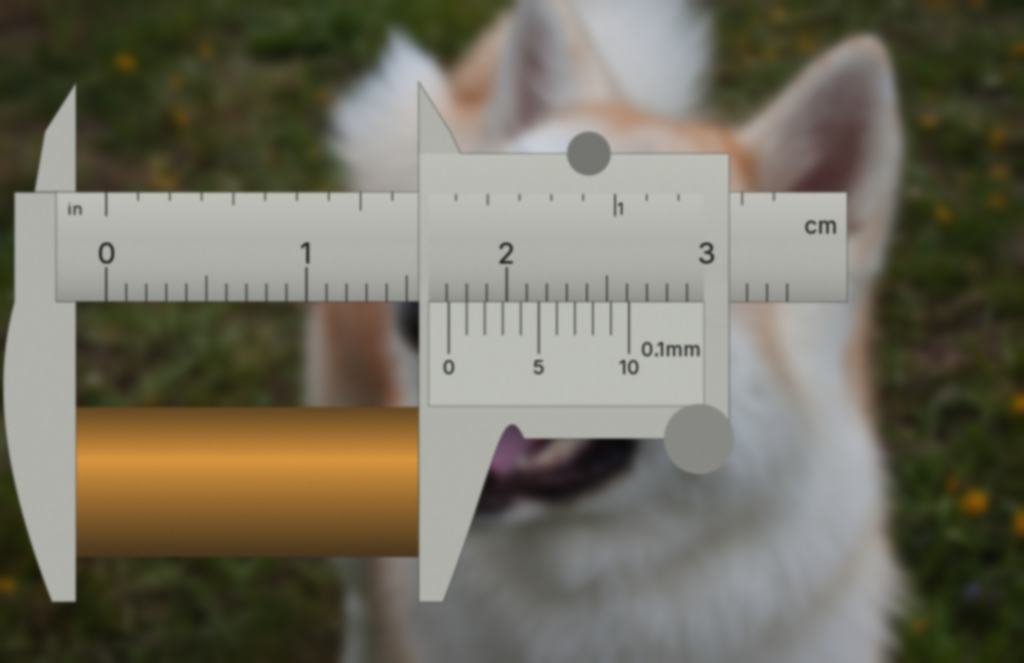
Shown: 17.1 mm
